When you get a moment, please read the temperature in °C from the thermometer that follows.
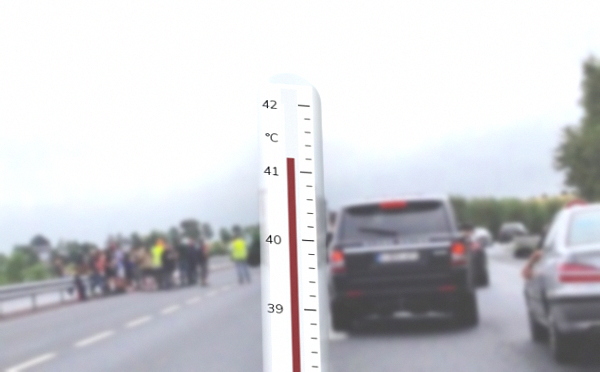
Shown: 41.2 °C
